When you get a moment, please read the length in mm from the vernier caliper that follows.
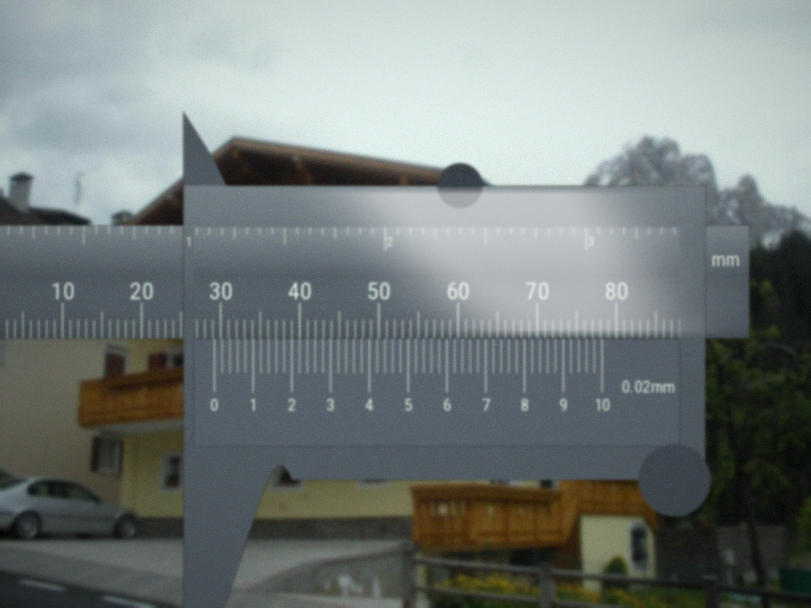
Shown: 29.2 mm
